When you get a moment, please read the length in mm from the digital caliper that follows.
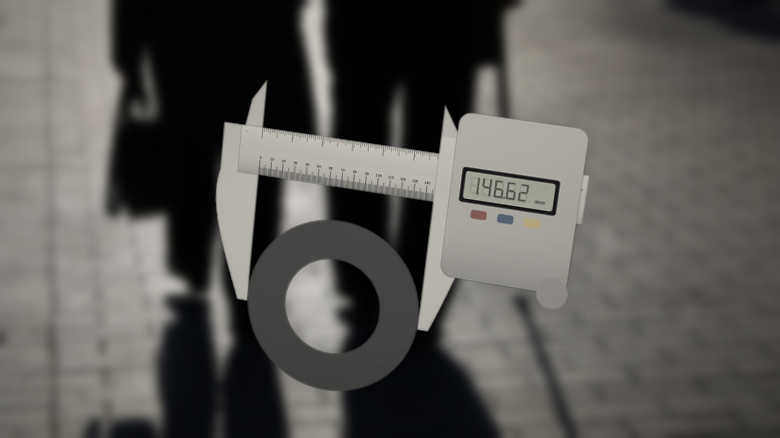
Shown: 146.62 mm
